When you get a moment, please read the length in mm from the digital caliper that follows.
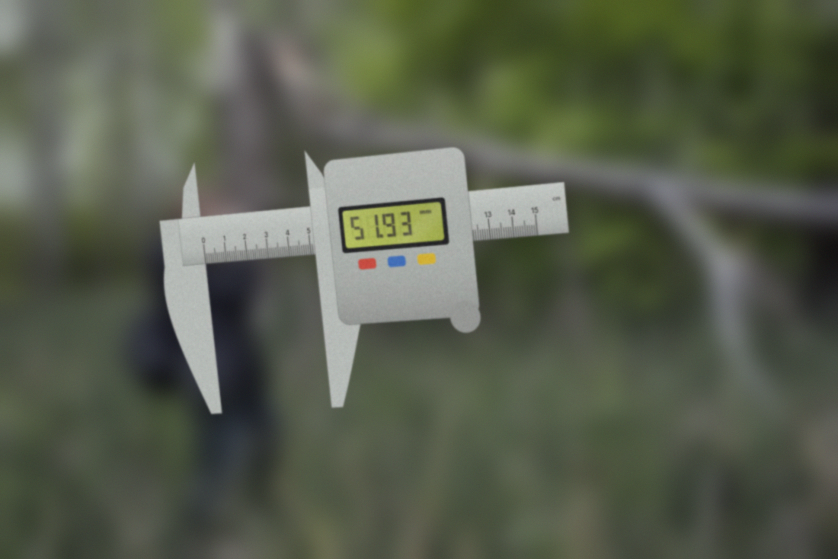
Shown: 51.93 mm
